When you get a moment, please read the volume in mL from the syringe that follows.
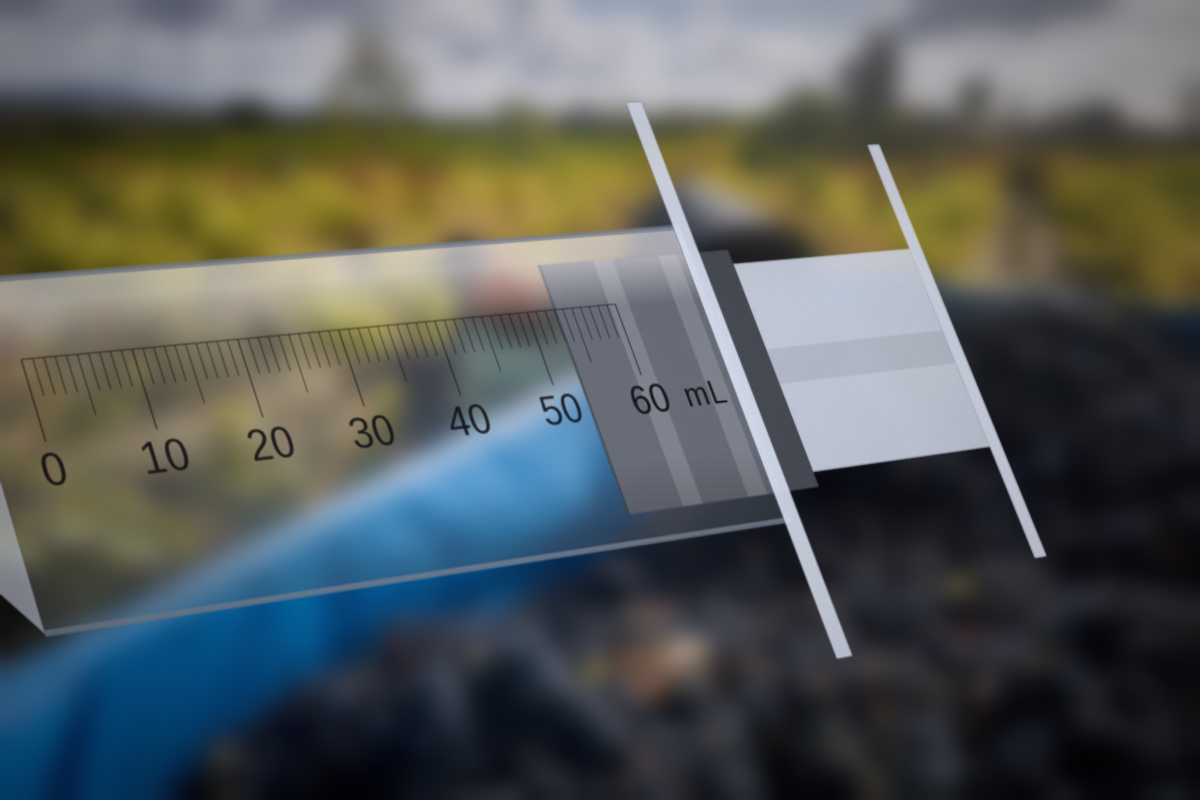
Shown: 53 mL
